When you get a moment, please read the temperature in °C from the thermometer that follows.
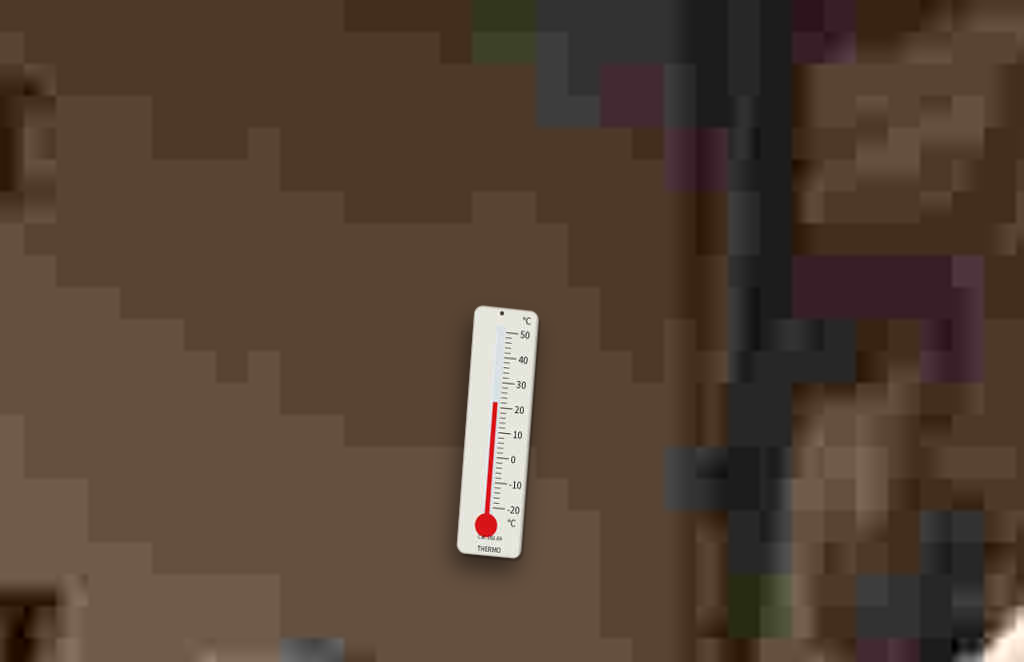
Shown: 22 °C
